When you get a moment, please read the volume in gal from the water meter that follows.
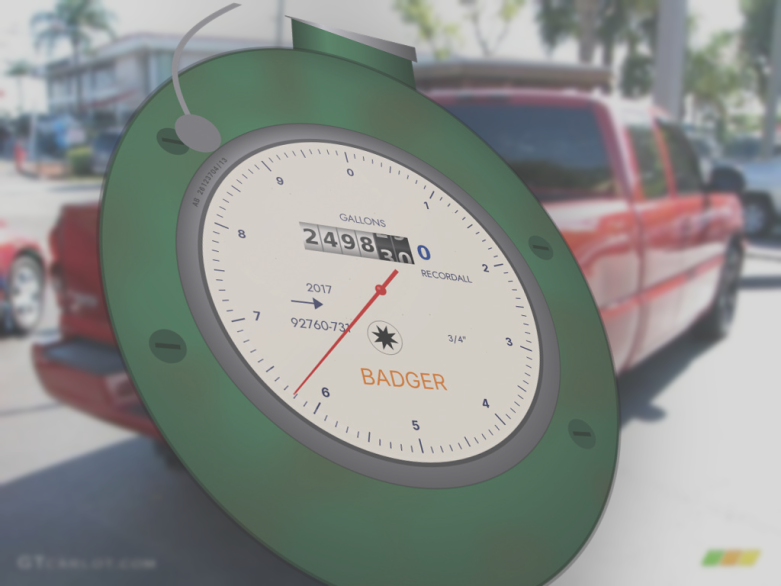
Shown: 2498296.2 gal
